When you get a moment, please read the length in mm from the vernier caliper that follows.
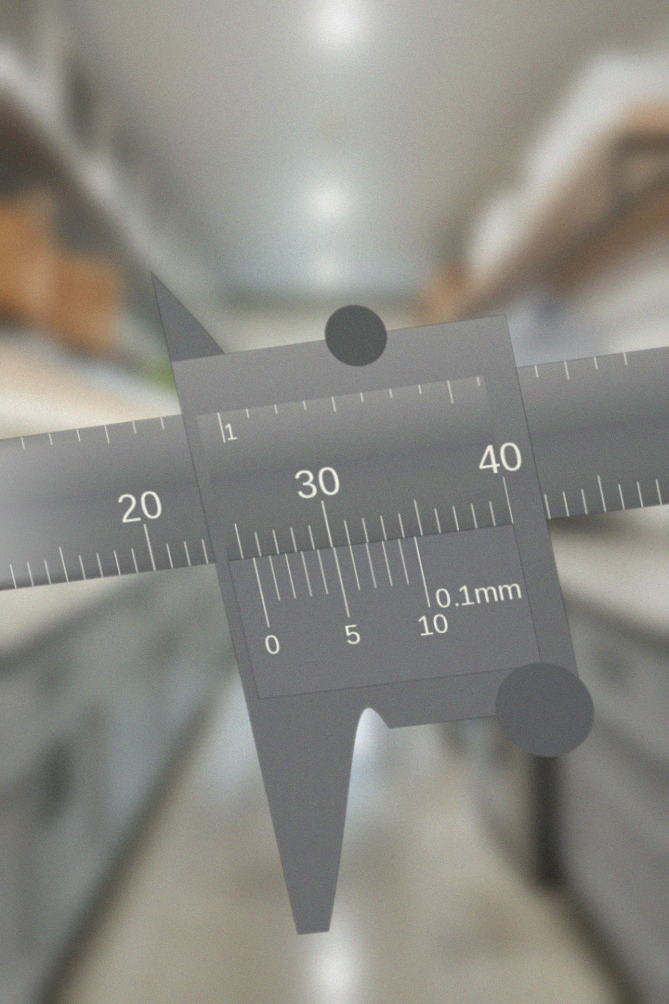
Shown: 25.6 mm
